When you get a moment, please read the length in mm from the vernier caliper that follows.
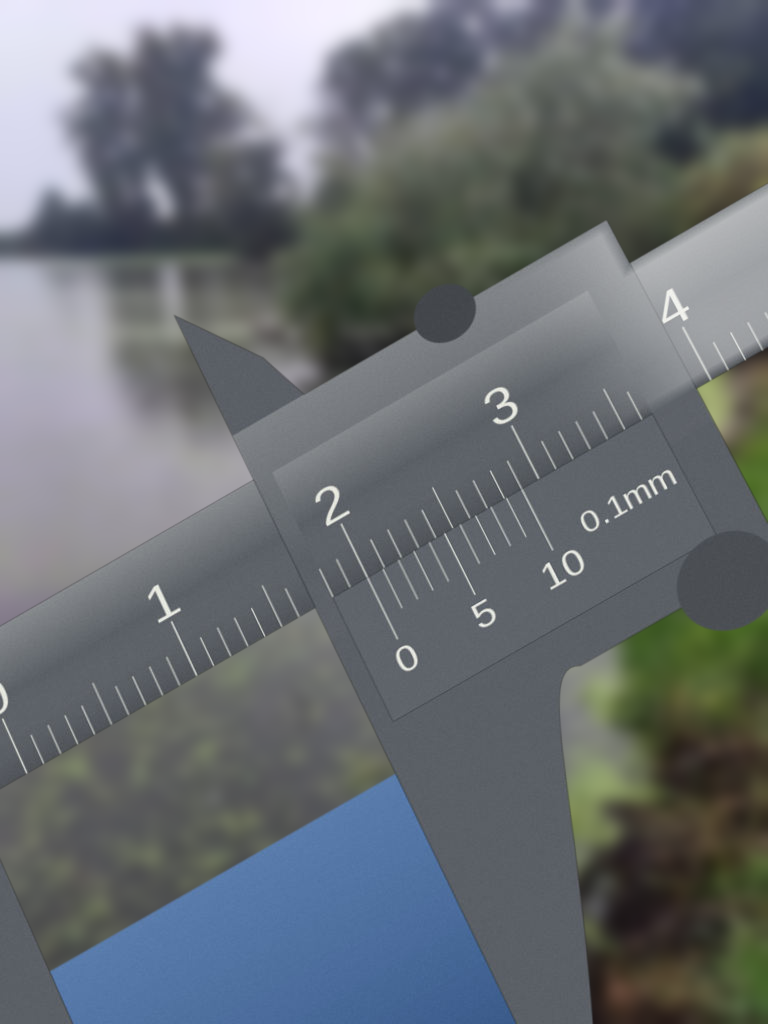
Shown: 20.0 mm
